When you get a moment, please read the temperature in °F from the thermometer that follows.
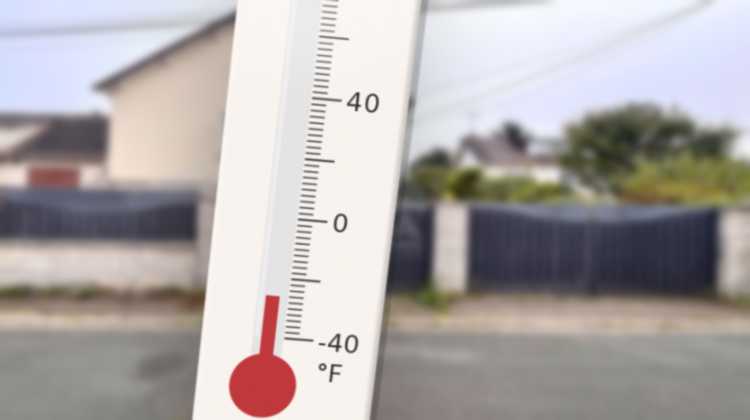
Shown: -26 °F
